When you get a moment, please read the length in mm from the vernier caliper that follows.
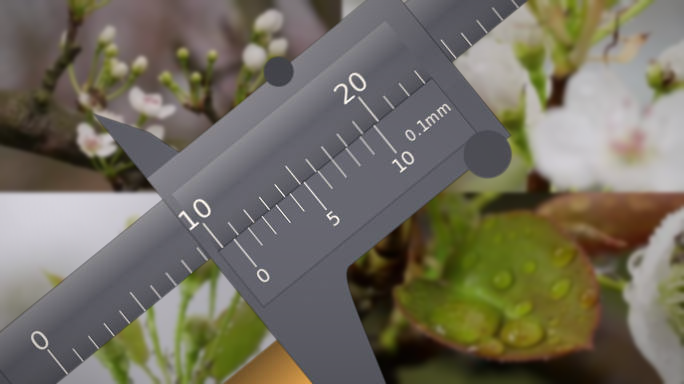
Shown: 10.7 mm
